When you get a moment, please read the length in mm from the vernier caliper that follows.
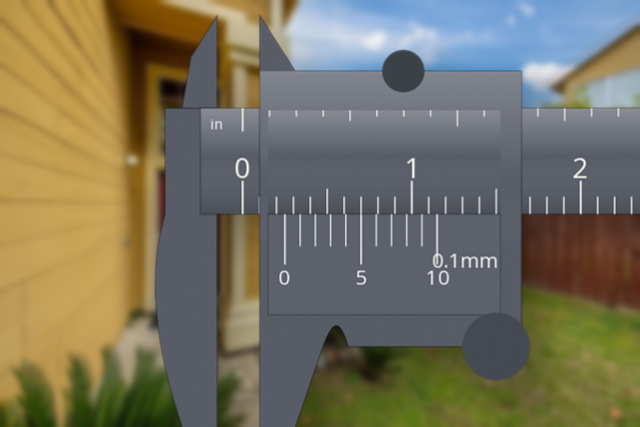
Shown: 2.5 mm
